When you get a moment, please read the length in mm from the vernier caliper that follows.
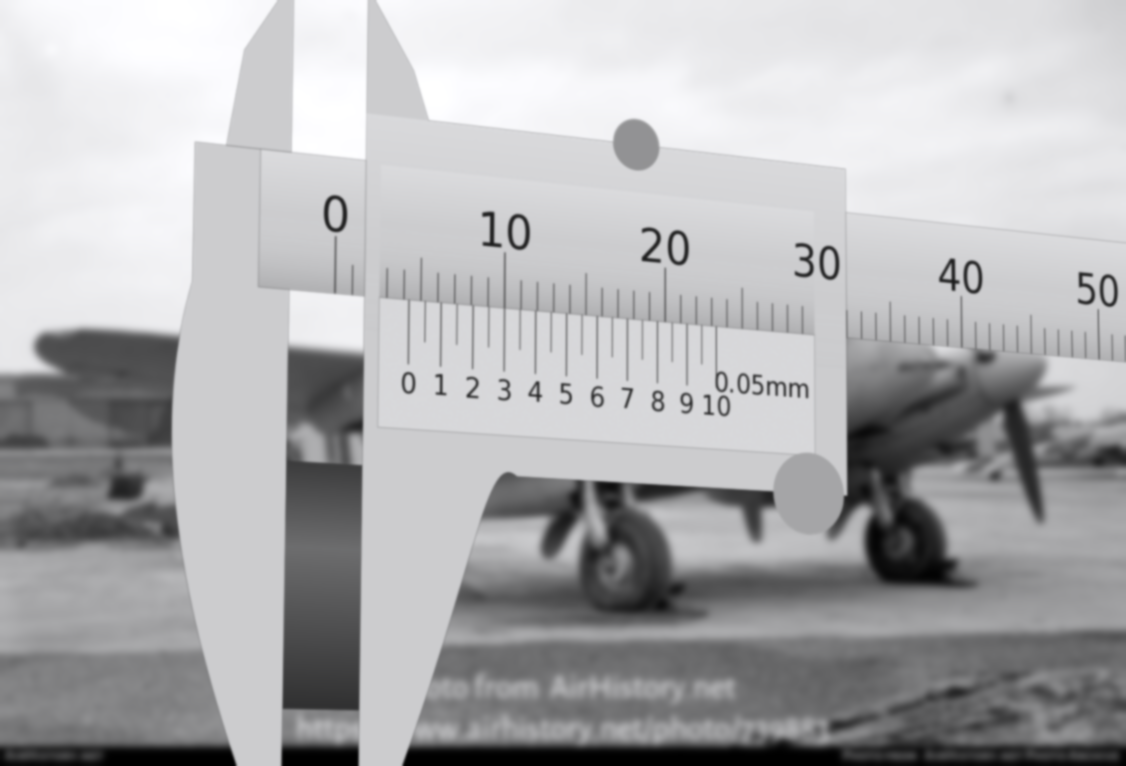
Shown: 4.3 mm
